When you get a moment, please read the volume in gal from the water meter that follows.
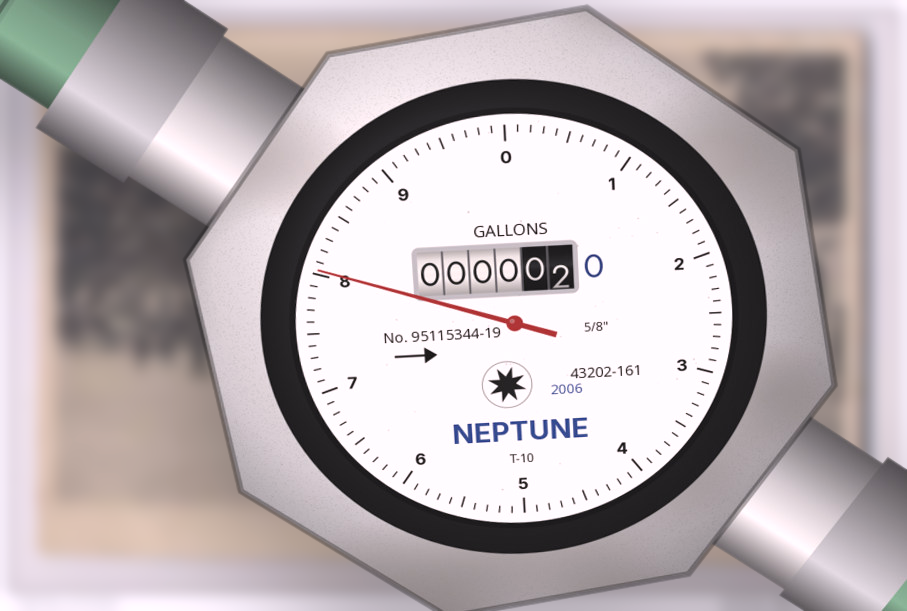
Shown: 18.0 gal
